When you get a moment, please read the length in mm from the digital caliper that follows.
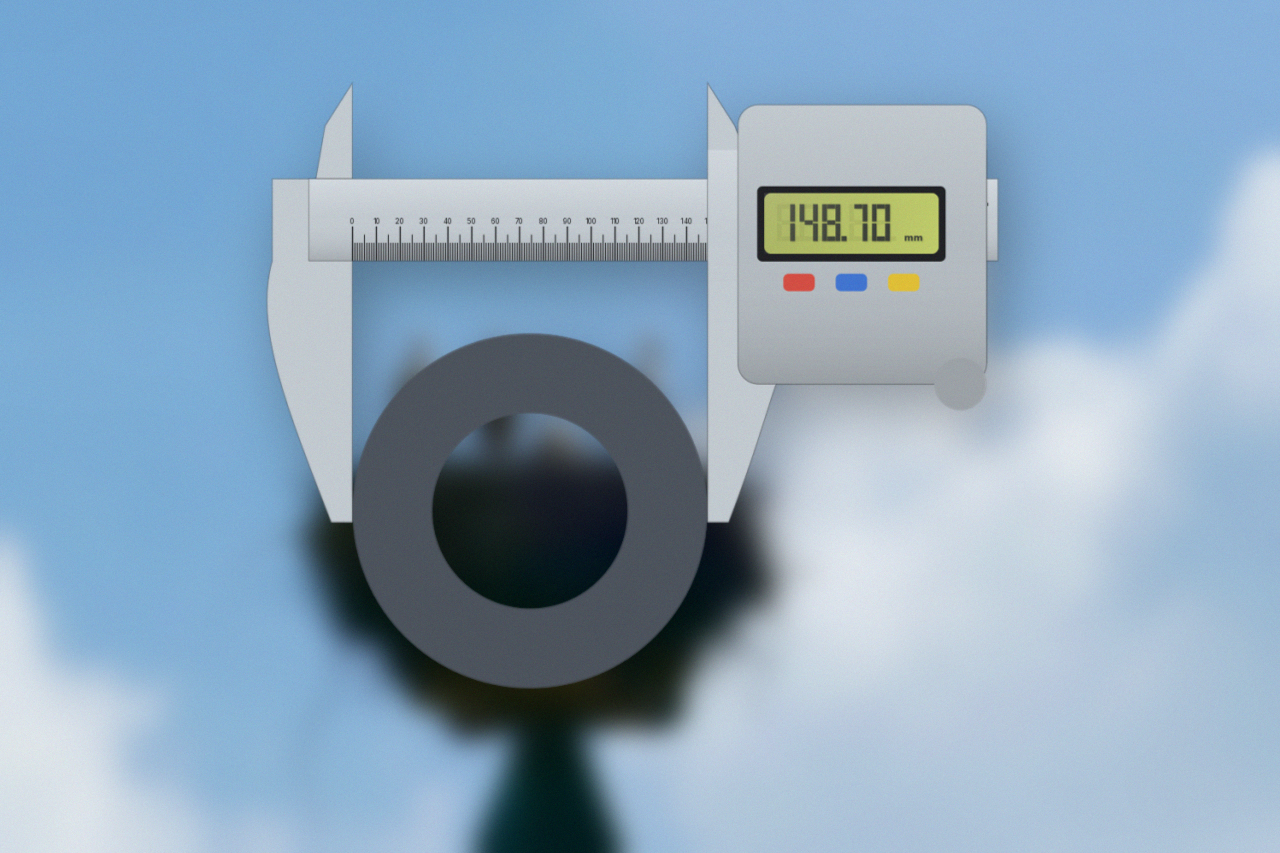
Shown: 148.70 mm
